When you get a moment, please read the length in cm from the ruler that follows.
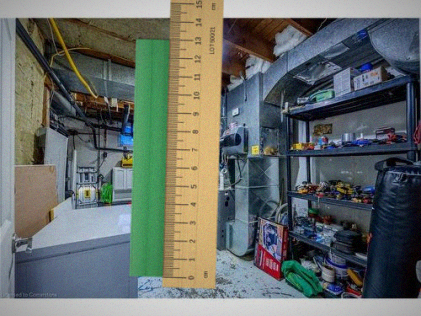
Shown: 13 cm
